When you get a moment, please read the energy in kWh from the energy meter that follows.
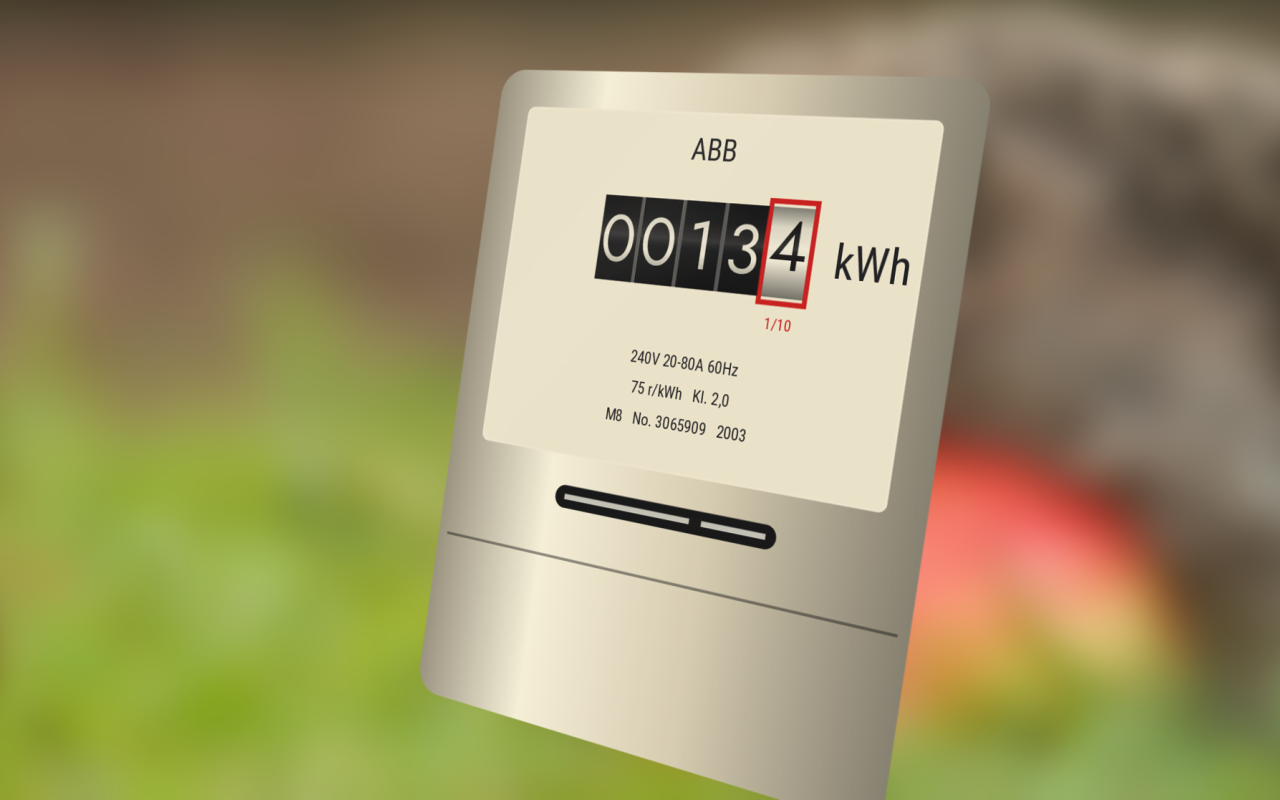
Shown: 13.4 kWh
